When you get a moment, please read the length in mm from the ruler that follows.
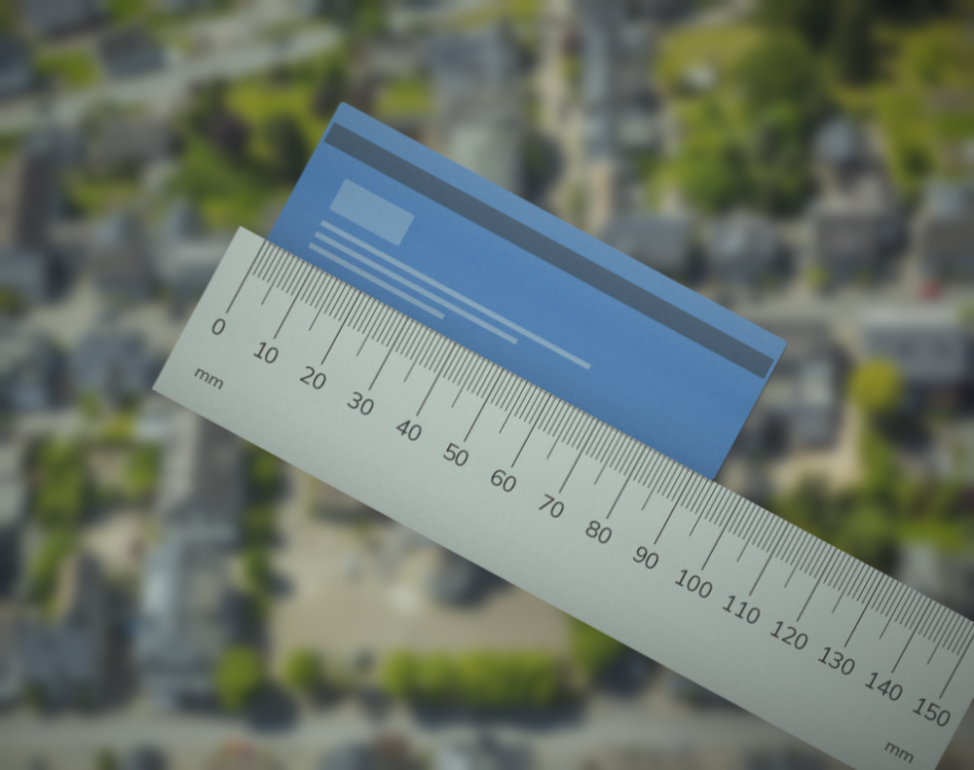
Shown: 94 mm
